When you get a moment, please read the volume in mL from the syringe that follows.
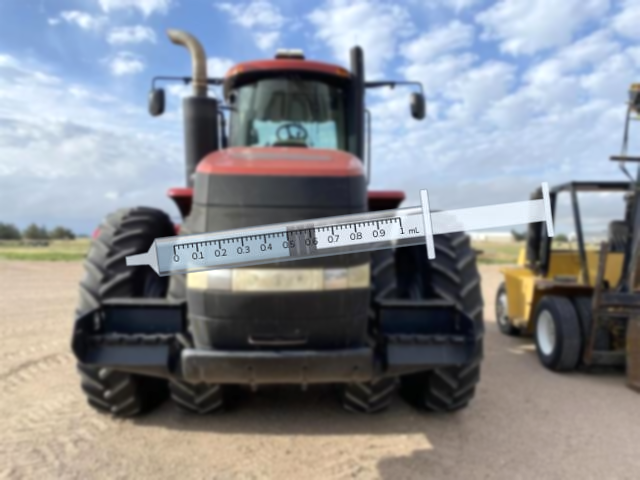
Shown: 0.5 mL
